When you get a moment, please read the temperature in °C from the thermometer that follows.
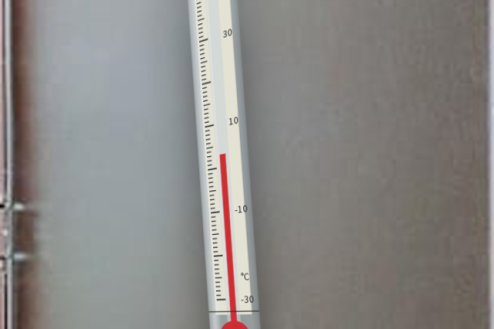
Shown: 3 °C
